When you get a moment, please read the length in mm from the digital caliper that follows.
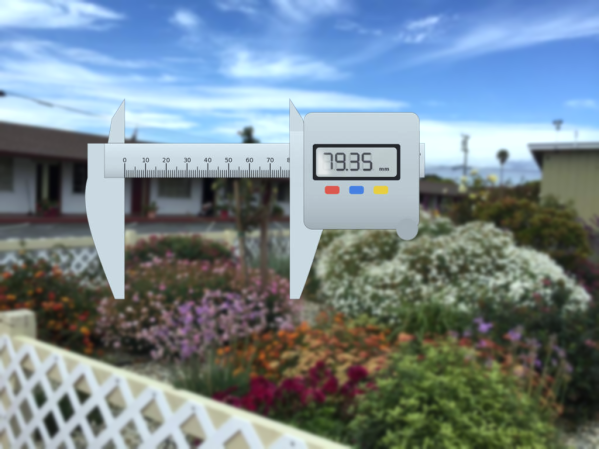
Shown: 79.35 mm
